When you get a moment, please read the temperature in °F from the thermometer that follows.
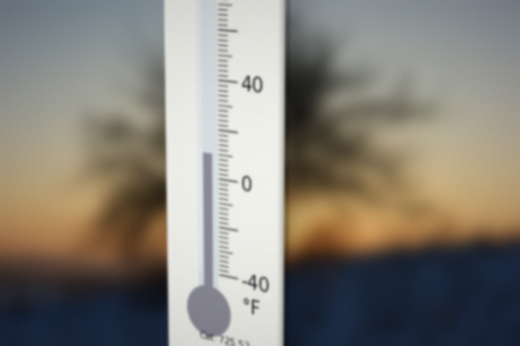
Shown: 10 °F
